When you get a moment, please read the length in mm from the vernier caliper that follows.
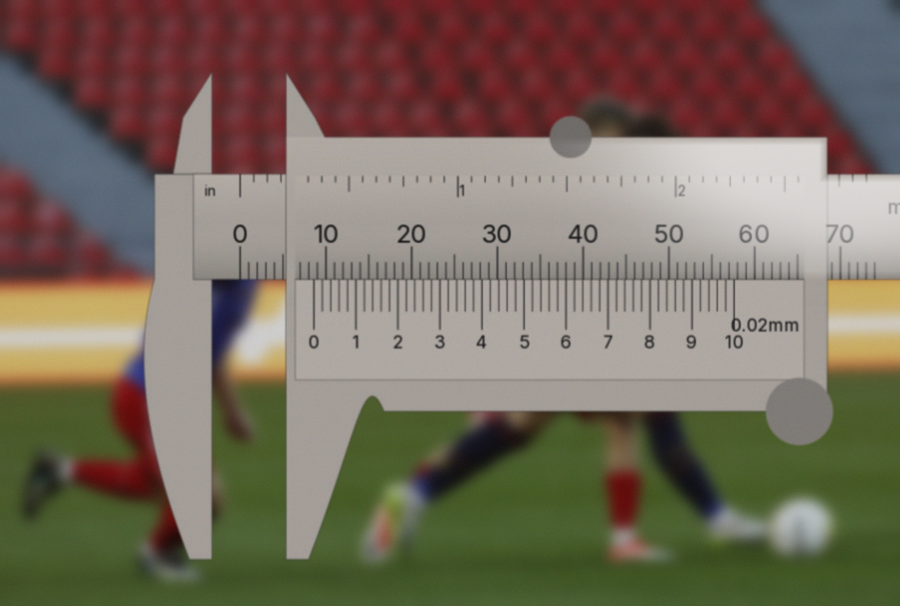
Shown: 8.6 mm
